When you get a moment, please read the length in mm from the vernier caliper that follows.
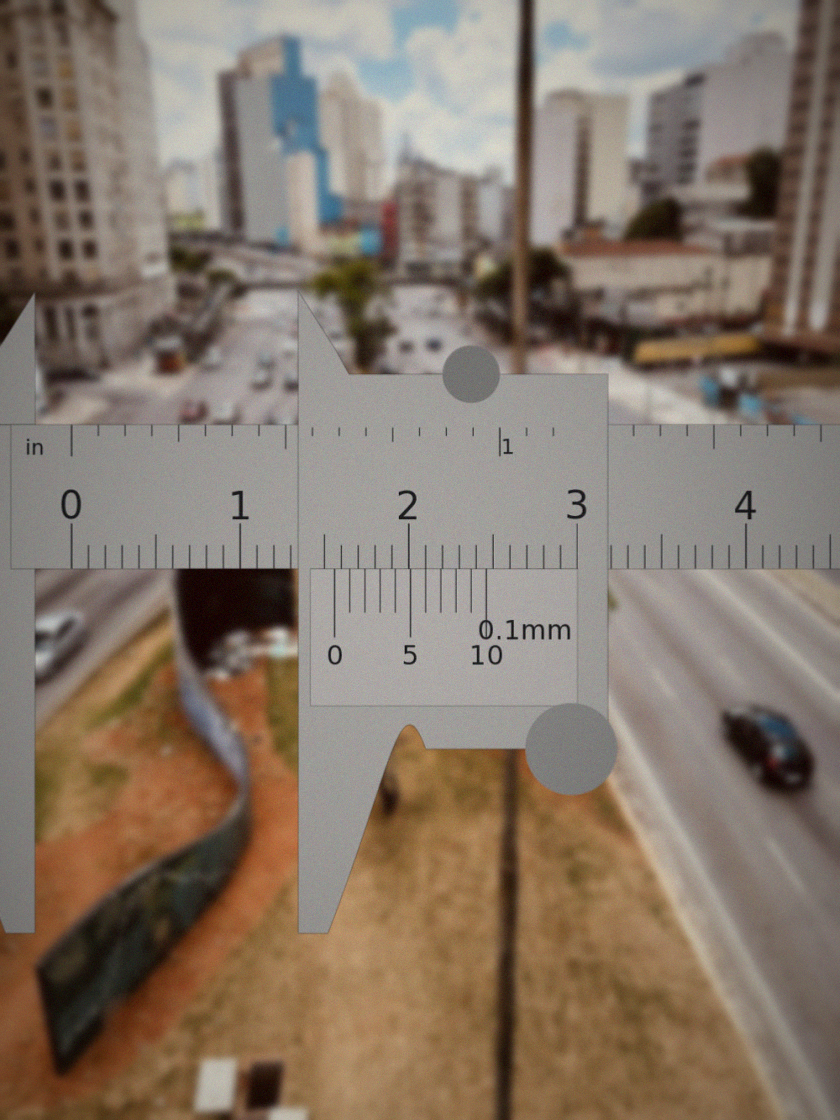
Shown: 15.6 mm
